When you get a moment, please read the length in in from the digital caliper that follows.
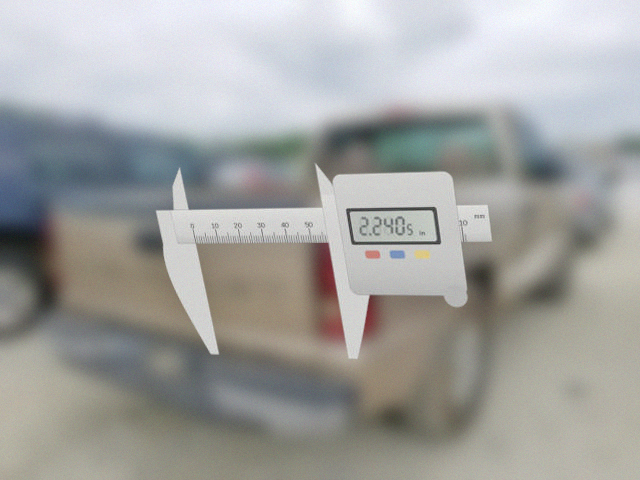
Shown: 2.2405 in
